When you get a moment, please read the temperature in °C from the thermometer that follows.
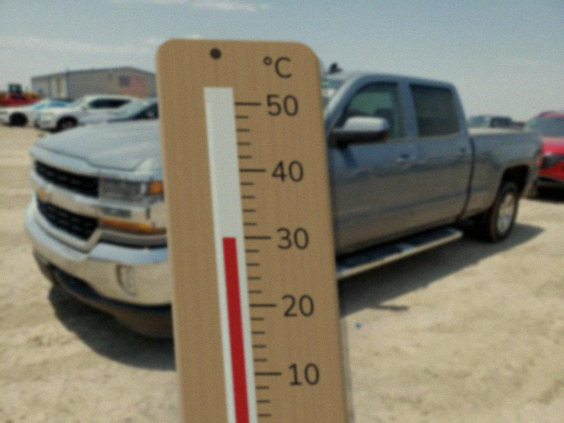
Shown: 30 °C
